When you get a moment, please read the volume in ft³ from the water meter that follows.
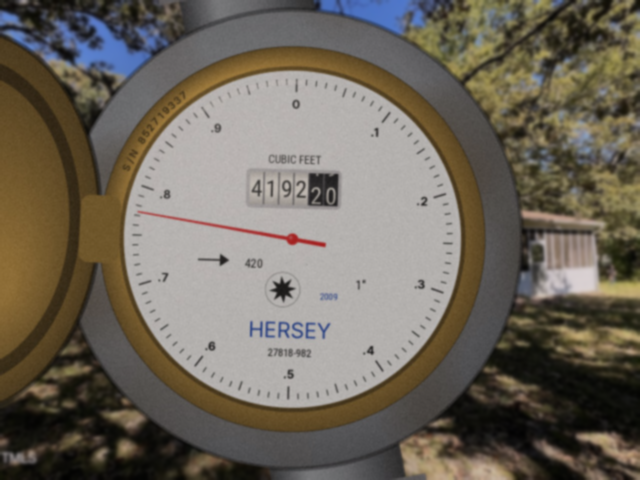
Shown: 419219.77 ft³
